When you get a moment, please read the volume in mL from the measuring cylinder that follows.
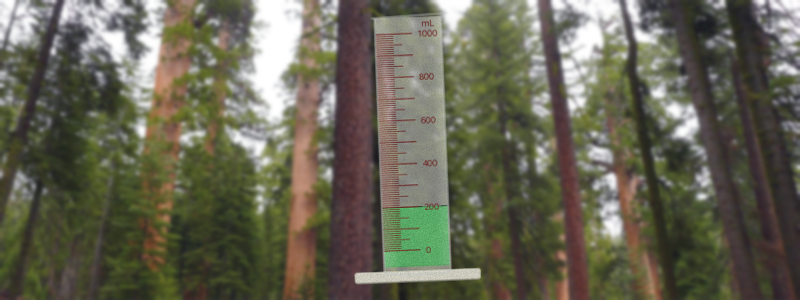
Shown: 200 mL
